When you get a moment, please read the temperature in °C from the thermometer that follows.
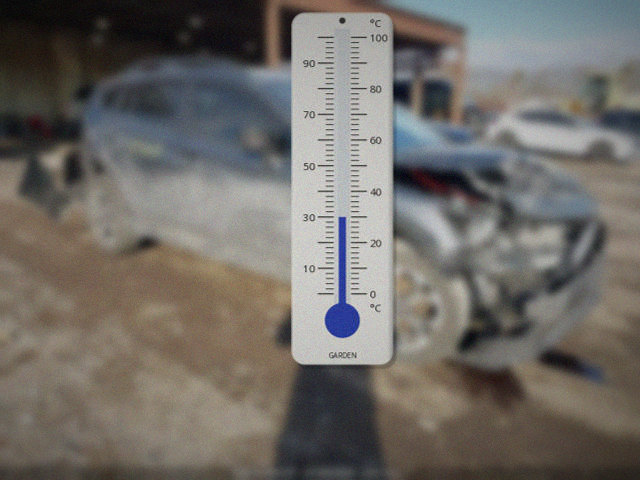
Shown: 30 °C
